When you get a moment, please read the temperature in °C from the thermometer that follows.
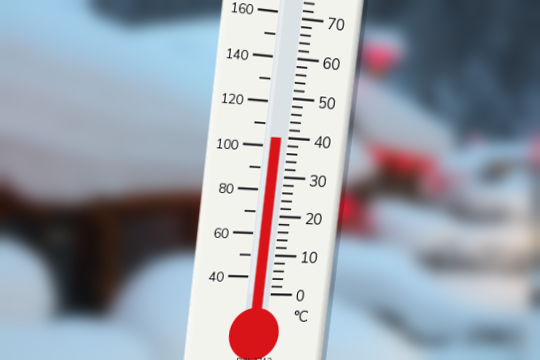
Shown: 40 °C
